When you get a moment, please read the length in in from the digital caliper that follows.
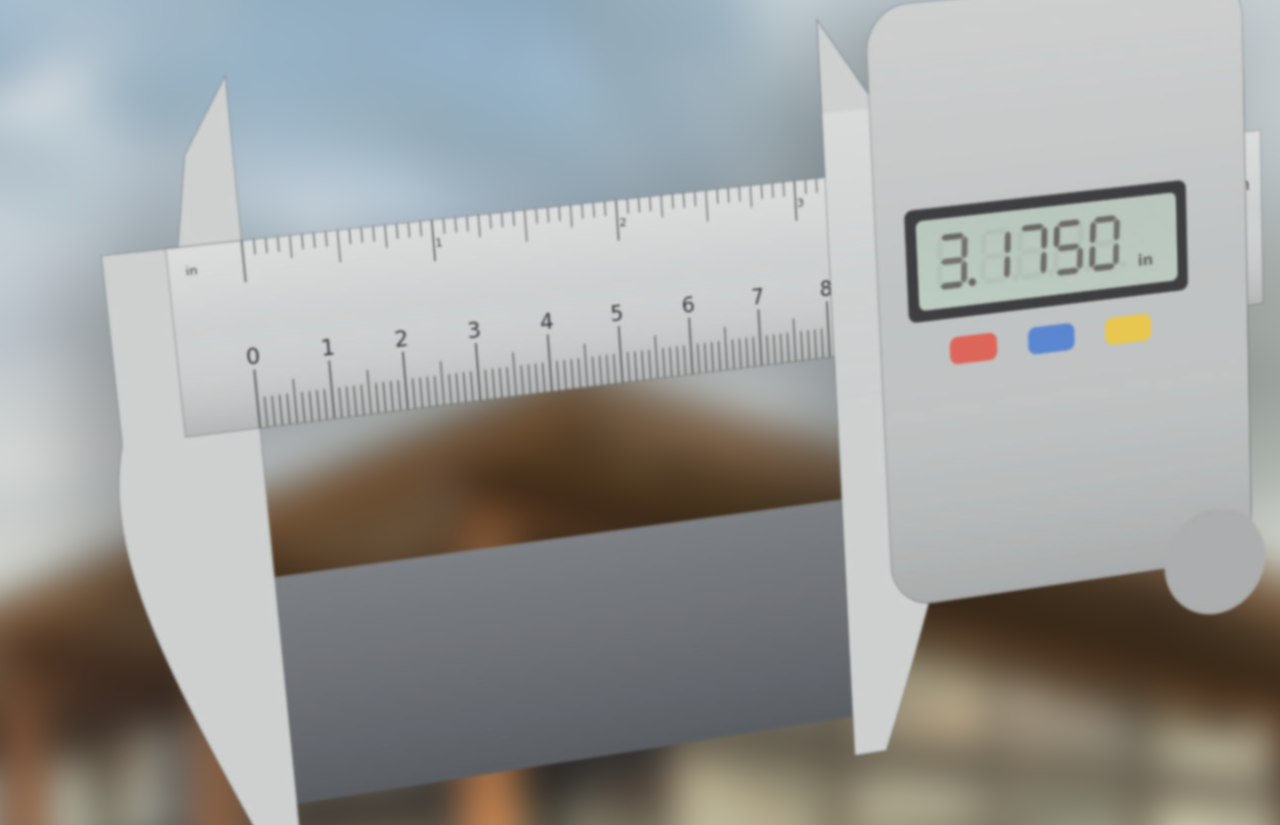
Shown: 3.1750 in
